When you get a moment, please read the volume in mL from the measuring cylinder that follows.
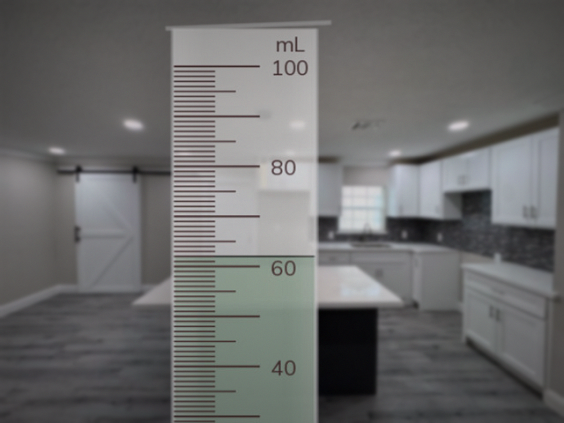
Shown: 62 mL
